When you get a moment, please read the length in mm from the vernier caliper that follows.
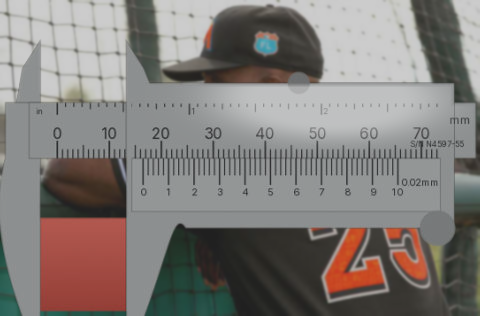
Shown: 16.5 mm
